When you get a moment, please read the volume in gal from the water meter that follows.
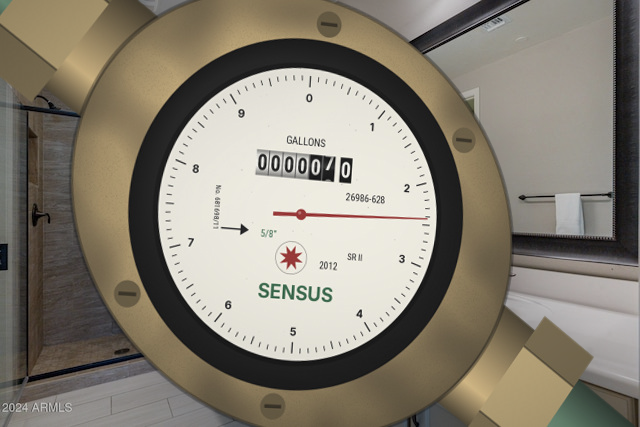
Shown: 72.4 gal
